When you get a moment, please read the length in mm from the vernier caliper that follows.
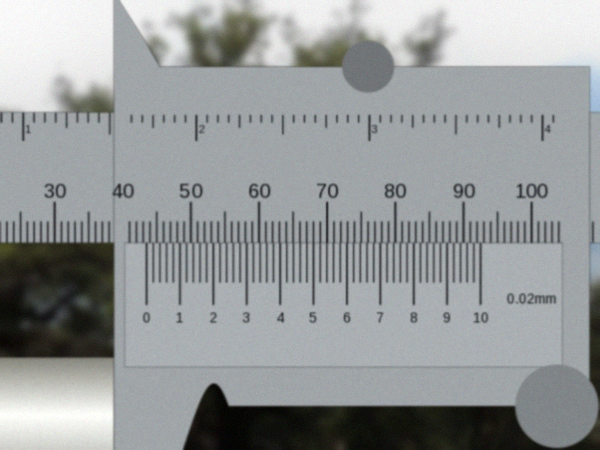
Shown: 43.5 mm
